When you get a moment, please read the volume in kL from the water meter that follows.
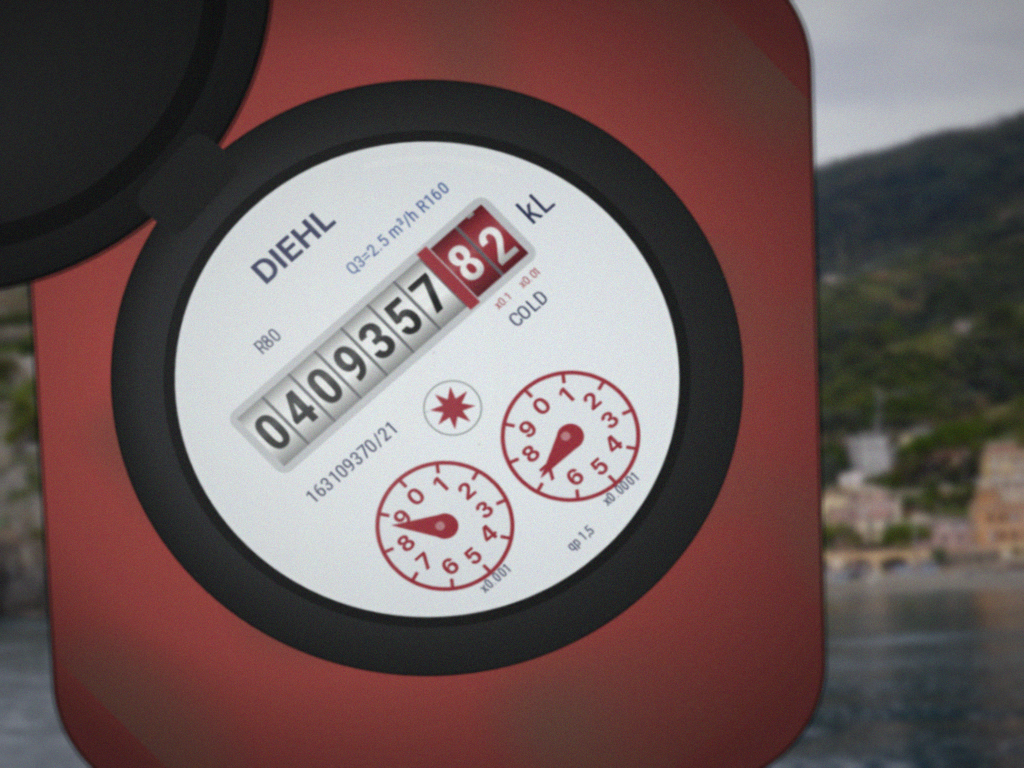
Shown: 409357.8187 kL
